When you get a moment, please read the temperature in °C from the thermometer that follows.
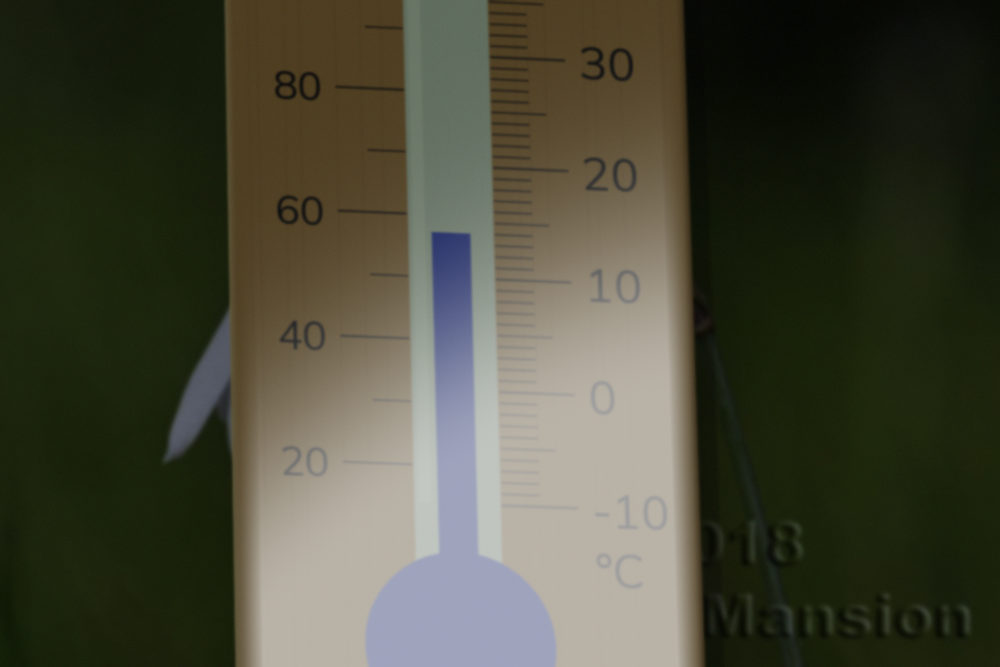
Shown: 14 °C
